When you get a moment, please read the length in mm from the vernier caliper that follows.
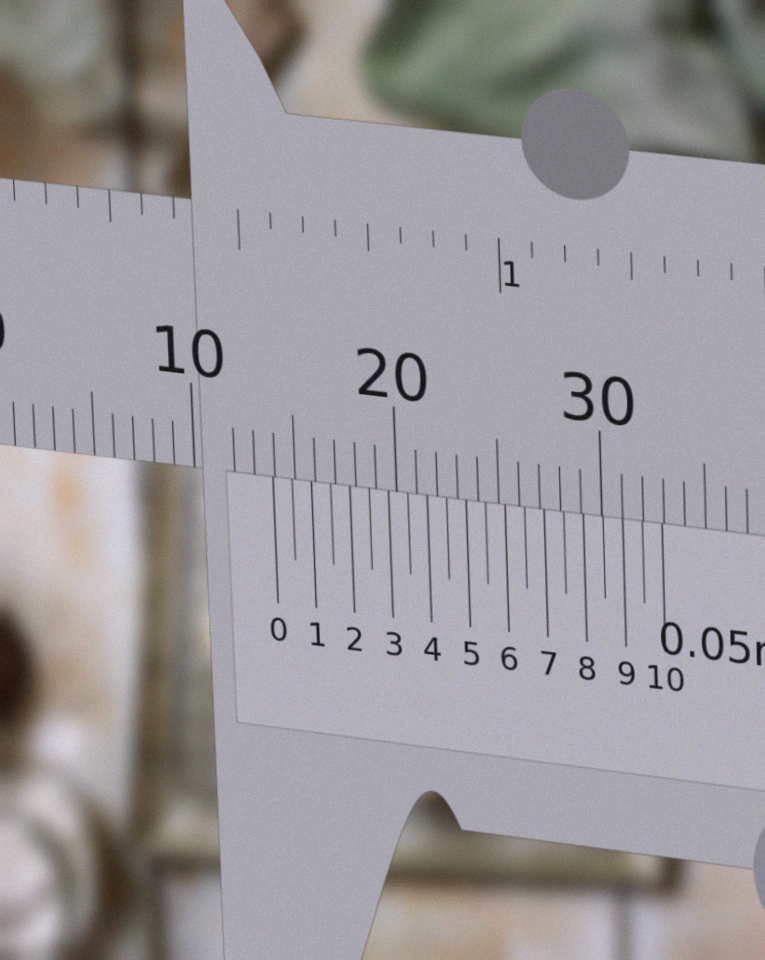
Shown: 13.9 mm
